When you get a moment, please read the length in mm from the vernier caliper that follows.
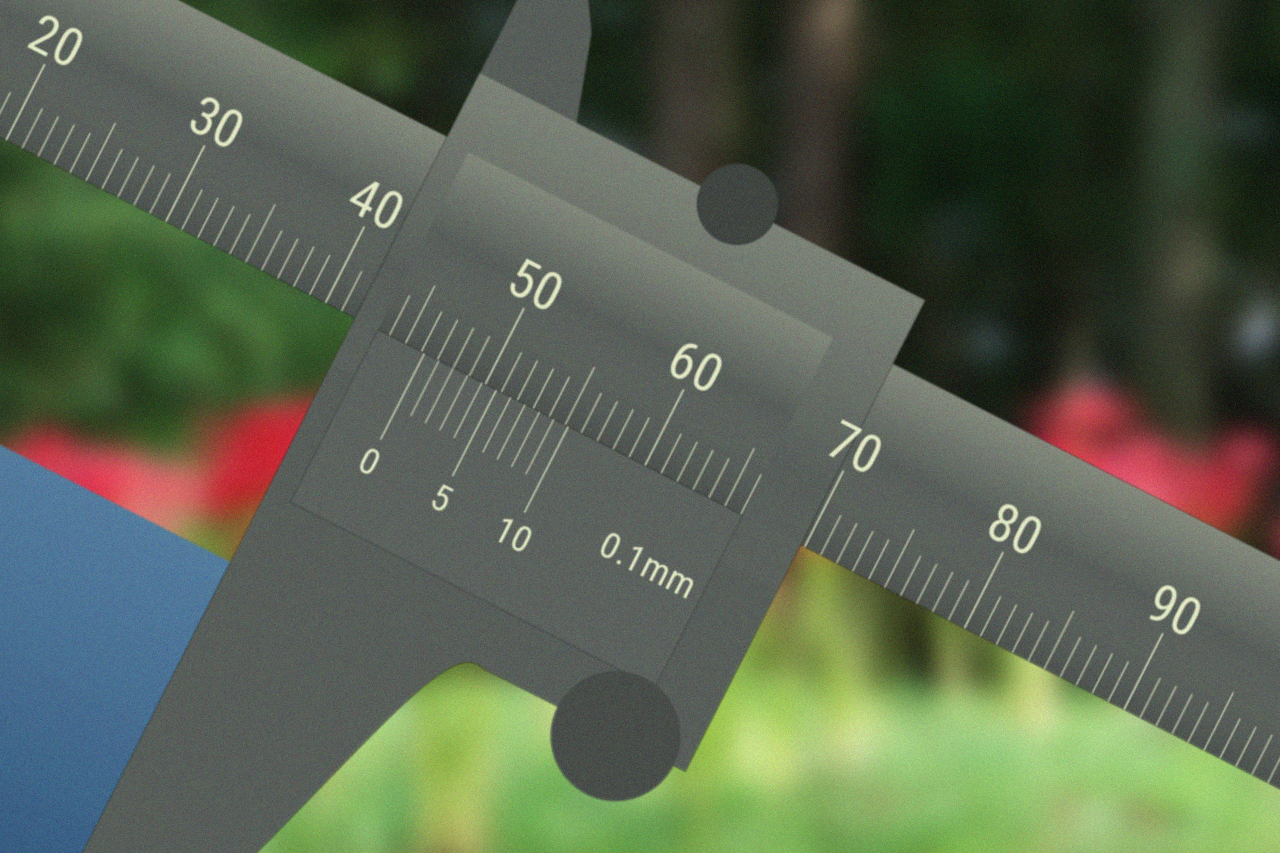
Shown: 46.2 mm
